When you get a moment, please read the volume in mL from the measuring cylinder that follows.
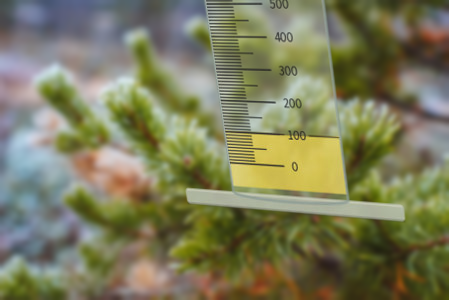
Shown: 100 mL
